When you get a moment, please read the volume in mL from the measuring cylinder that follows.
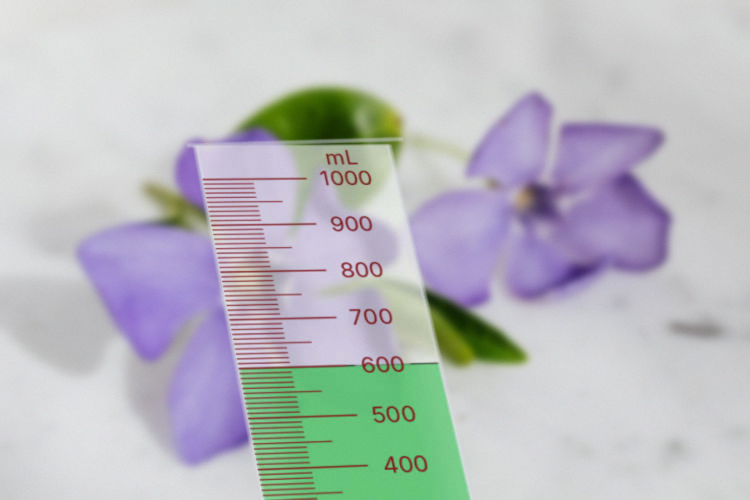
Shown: 600 mL
